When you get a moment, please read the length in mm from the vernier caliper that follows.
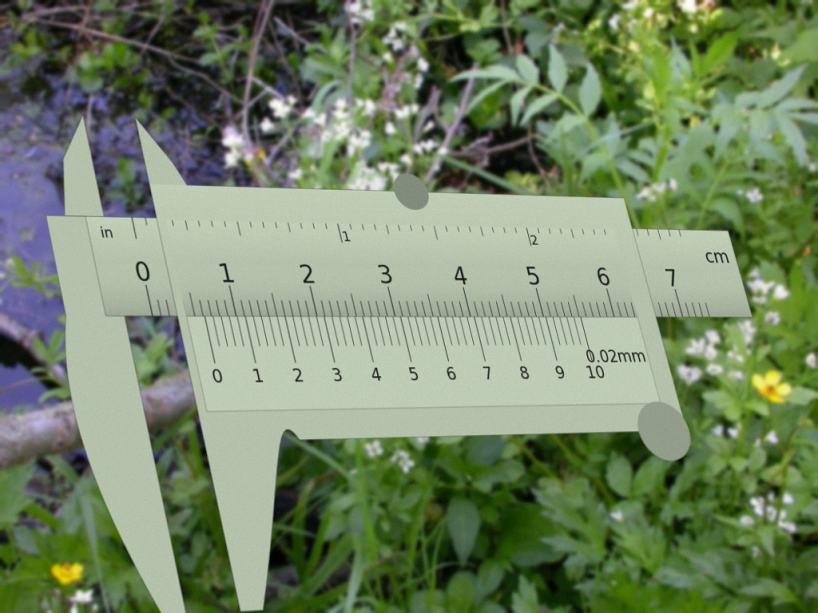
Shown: 6.2 mm
